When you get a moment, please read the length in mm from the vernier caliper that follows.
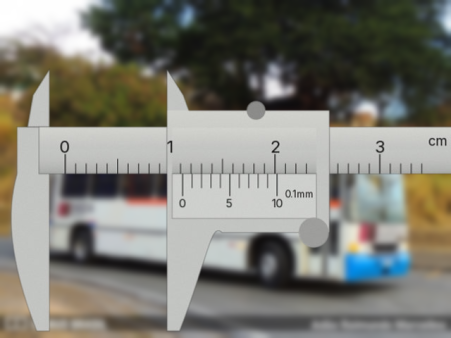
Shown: 11.2 mm
